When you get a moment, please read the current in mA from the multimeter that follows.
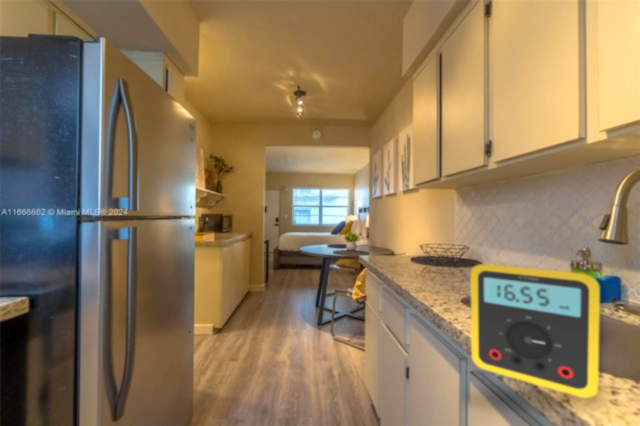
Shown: 16.55 mA
